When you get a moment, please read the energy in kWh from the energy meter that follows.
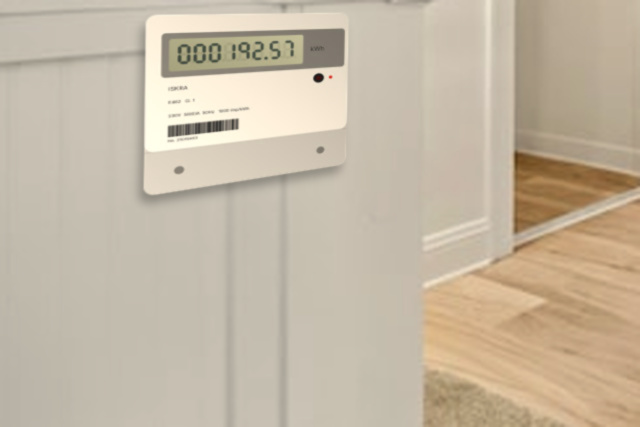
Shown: 192.57 kWh
